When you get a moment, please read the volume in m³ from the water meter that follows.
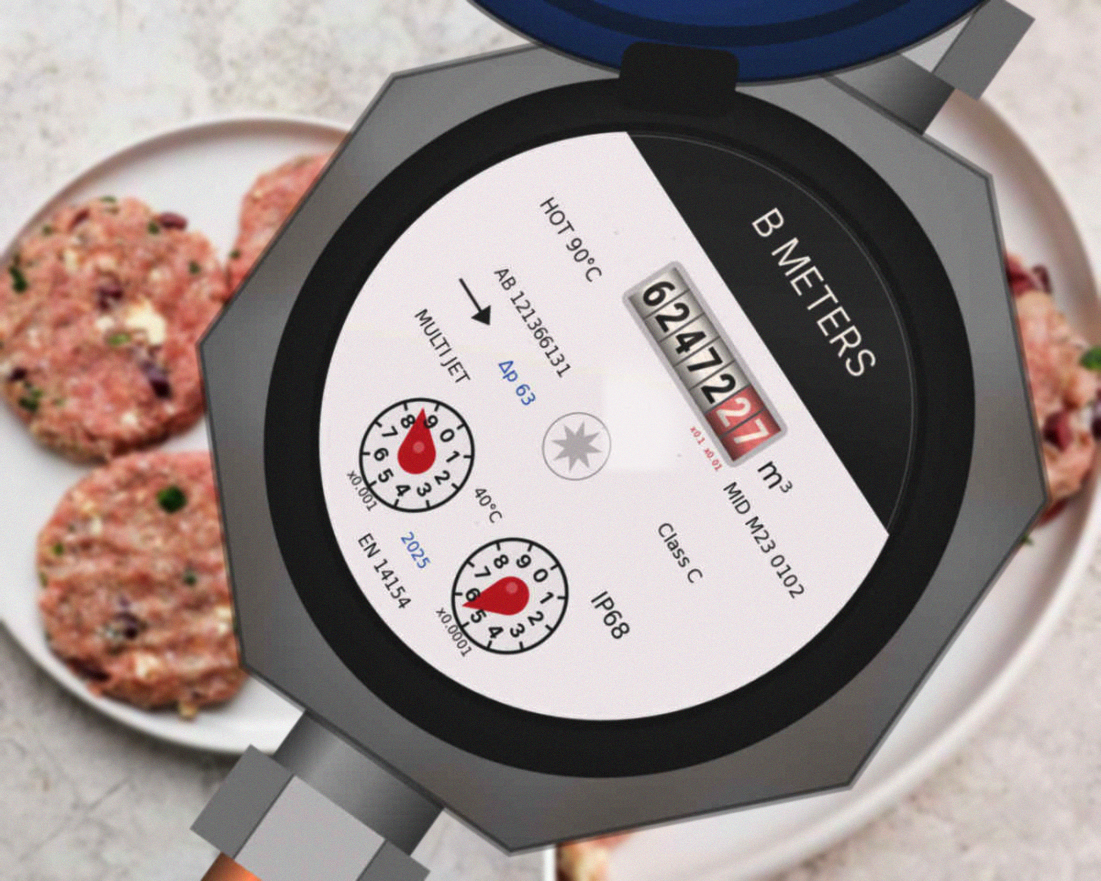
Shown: 62472.2785 m³
